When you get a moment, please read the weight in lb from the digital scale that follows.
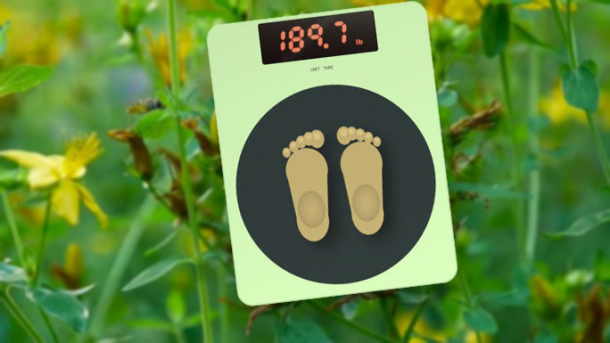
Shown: 189.7 lb
